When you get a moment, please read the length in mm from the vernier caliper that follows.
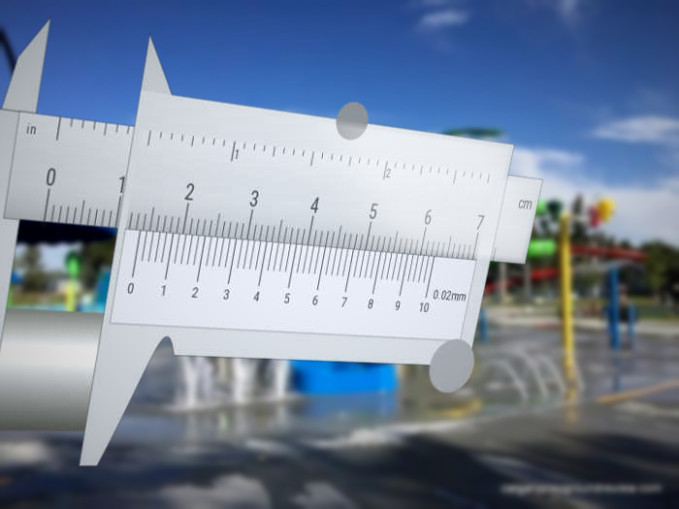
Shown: 13.6 mm
